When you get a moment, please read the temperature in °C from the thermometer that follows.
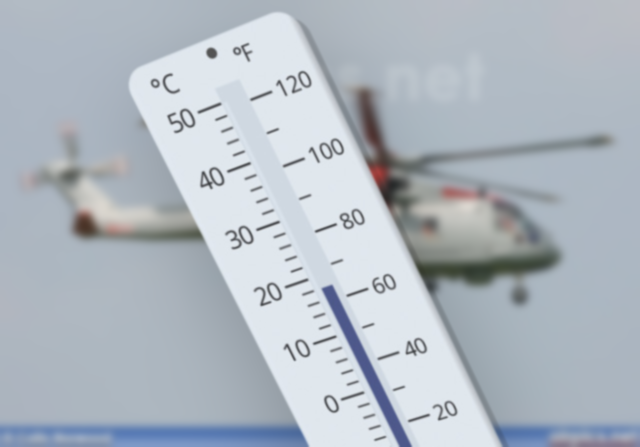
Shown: 18 °C
